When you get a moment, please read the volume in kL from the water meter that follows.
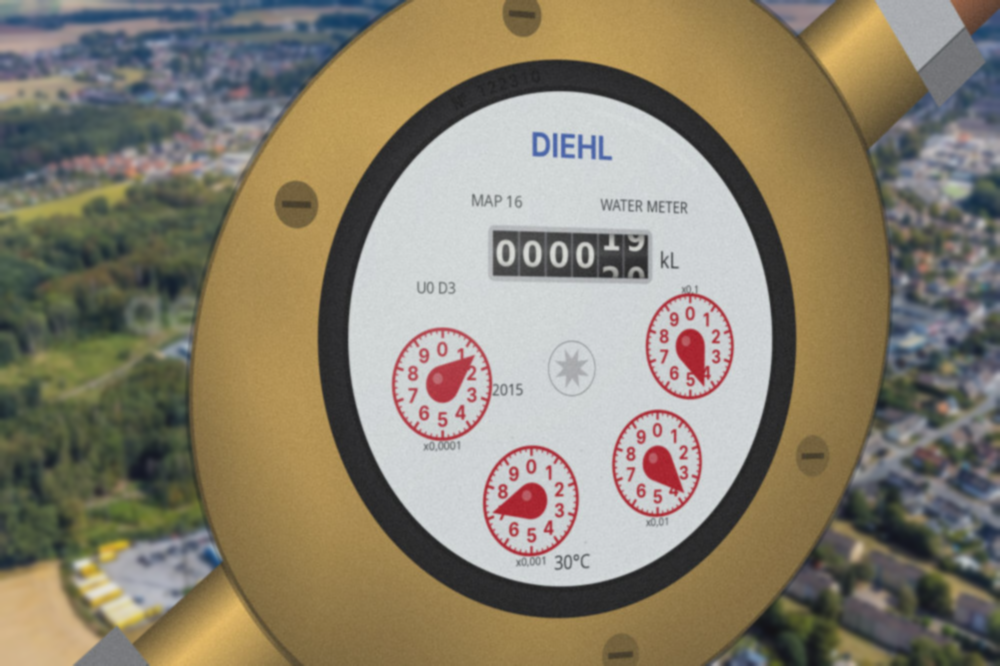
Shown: 19.4371 kL
